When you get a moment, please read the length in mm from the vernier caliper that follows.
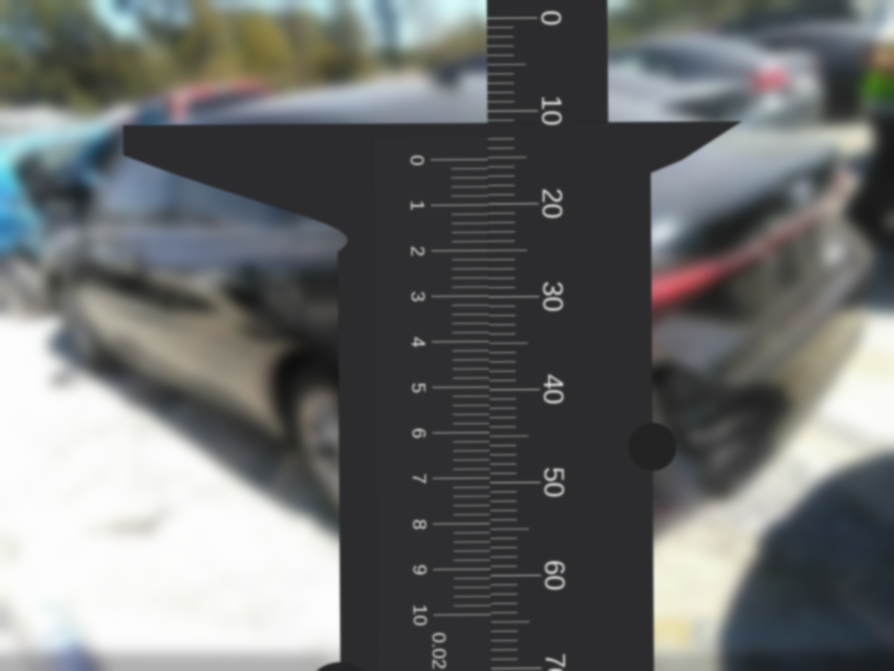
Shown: 15.2 mm
